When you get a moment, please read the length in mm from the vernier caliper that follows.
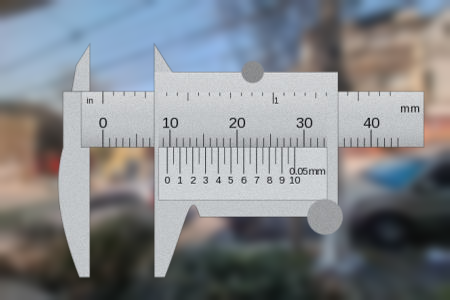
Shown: 9.6 mm
